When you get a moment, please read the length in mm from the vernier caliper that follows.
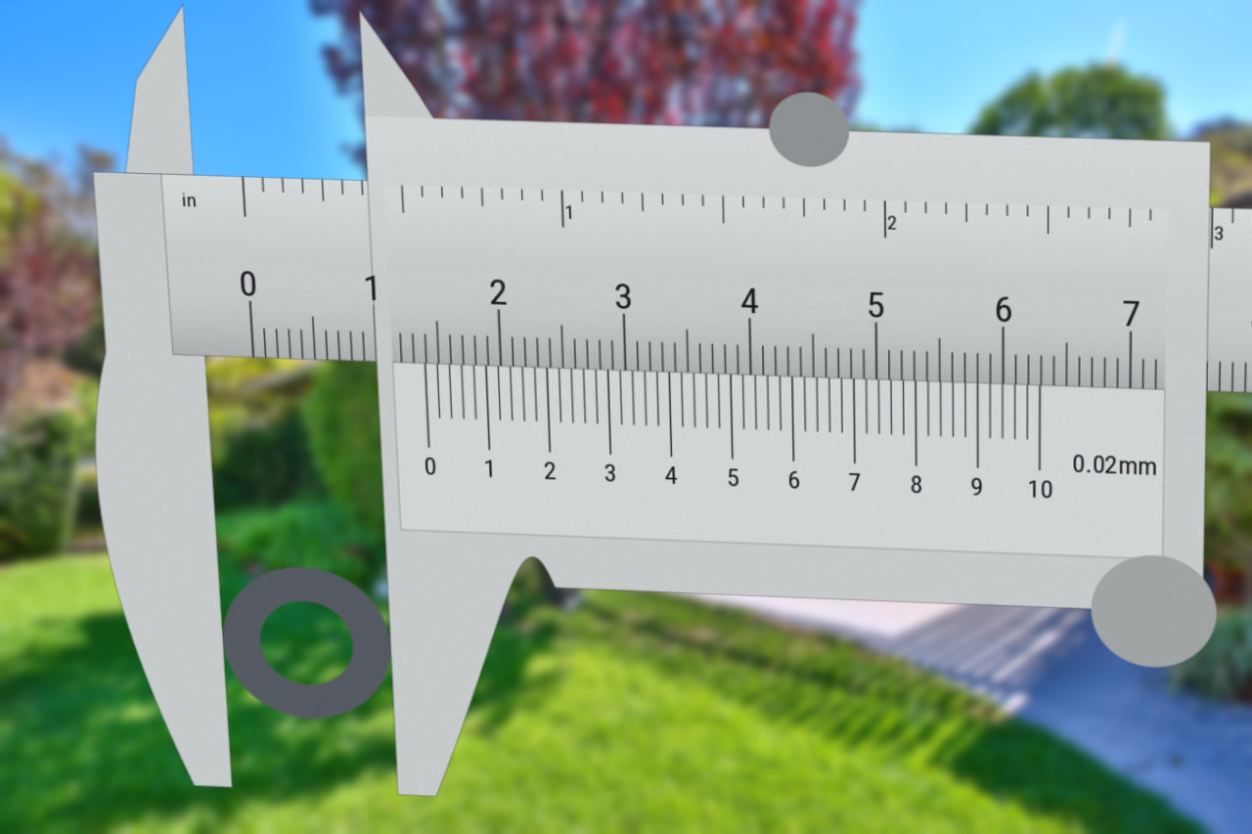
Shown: 13.9 mm
